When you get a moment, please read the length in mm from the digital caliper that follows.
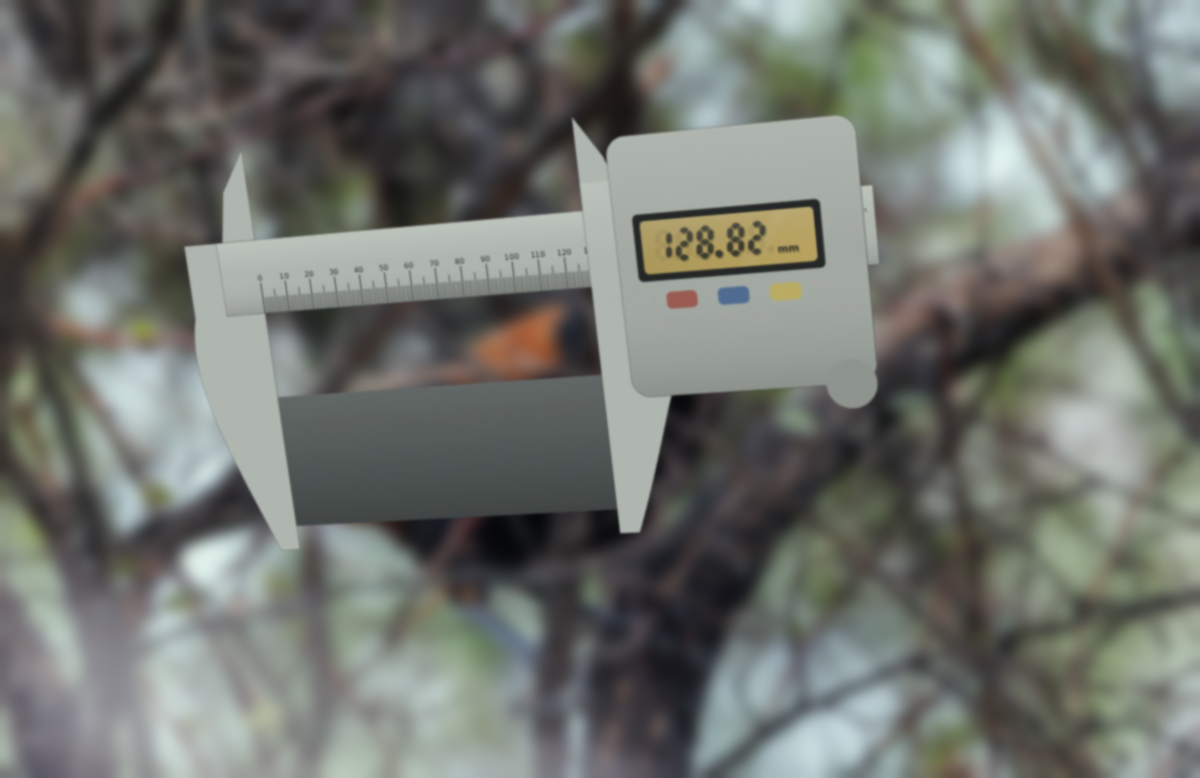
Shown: 128.82 mm
